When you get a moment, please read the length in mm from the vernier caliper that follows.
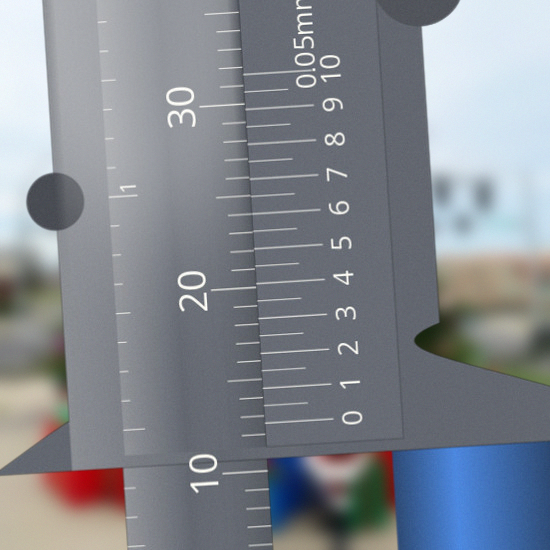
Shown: 12.6 mm
